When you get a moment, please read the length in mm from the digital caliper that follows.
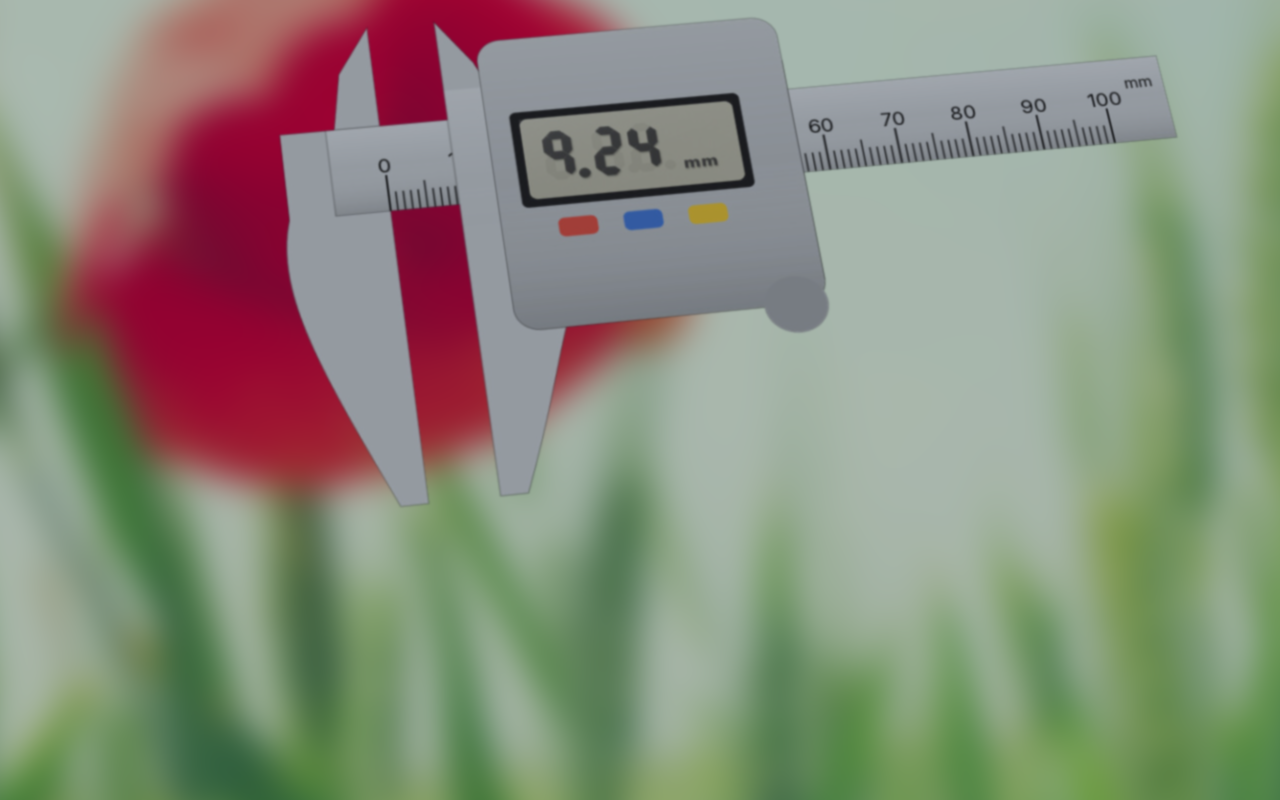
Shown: 9.24 mm
